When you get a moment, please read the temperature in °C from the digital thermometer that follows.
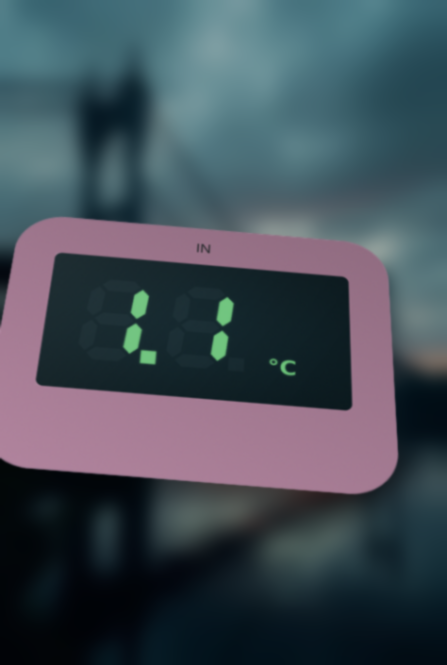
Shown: 1.1 °C
